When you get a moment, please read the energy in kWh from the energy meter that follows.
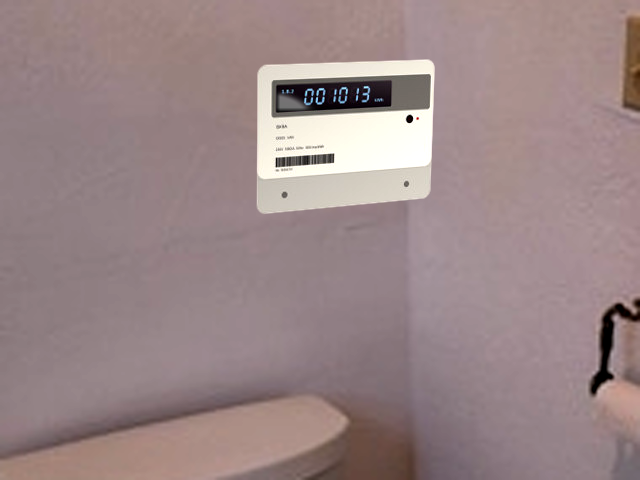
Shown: 1013 kWh
